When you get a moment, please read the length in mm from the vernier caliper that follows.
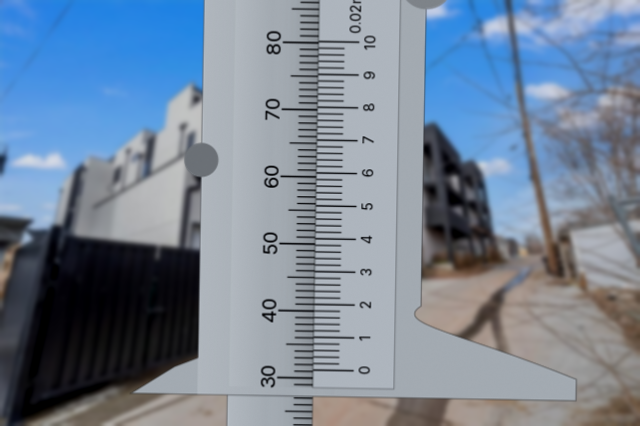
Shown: 31.2 mm
